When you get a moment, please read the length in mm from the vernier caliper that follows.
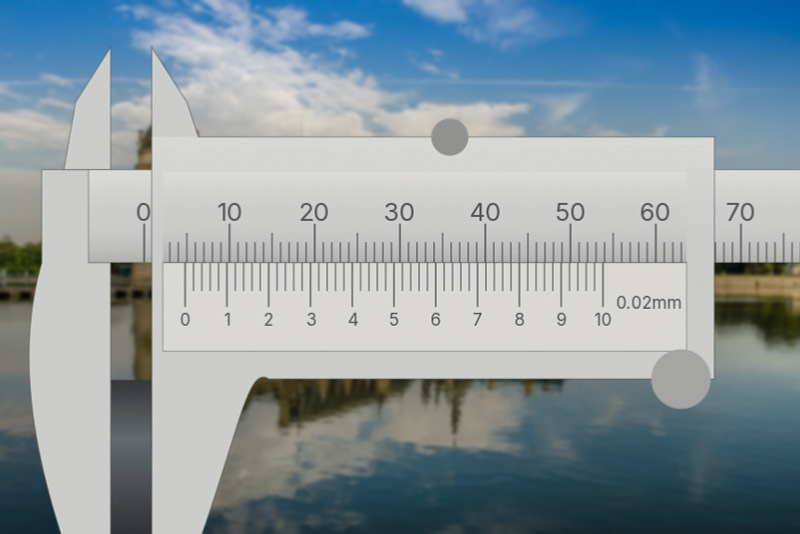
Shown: 4.8 mm
